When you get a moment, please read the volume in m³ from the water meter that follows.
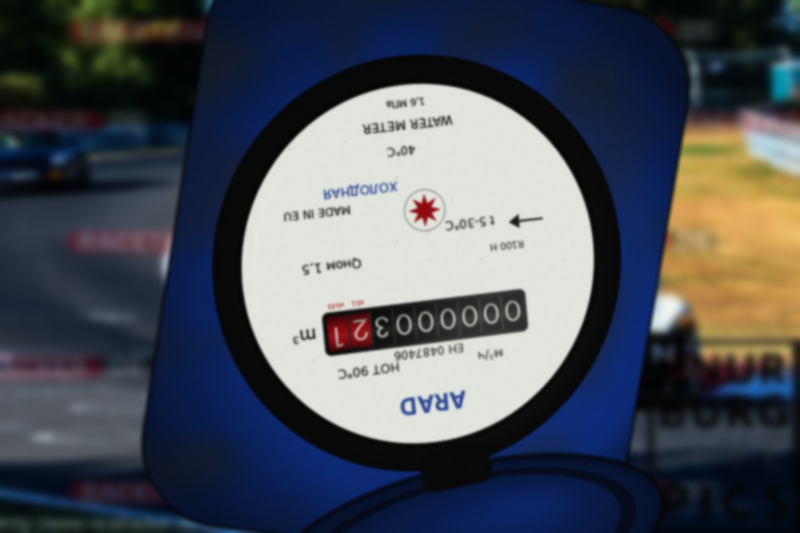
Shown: 3.21 m³
